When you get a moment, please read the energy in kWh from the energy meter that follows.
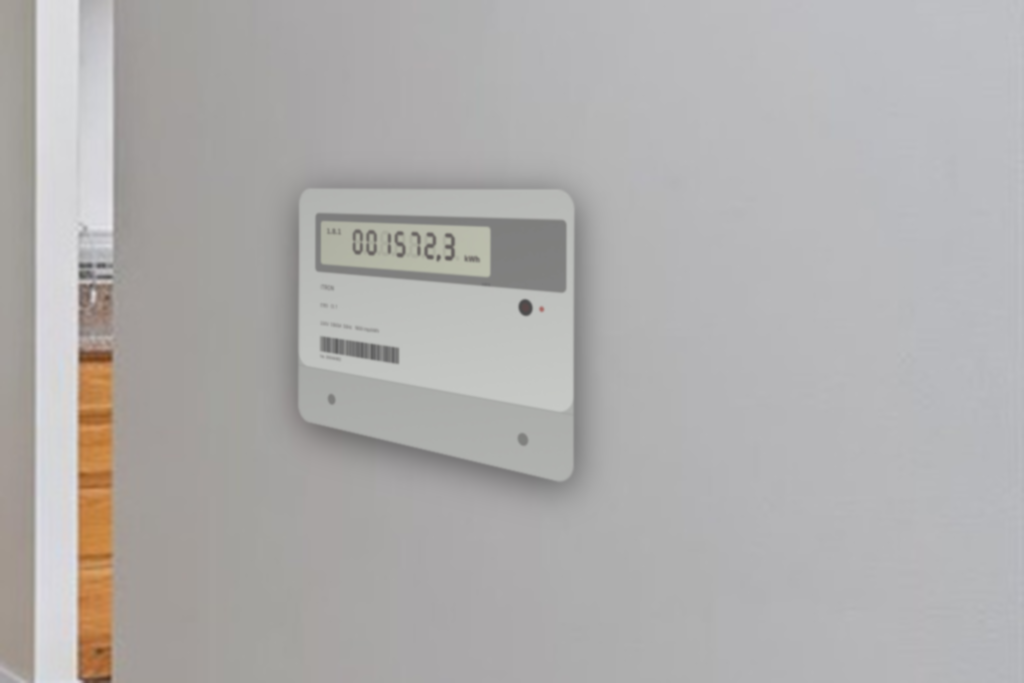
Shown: 1572.3 kWh
